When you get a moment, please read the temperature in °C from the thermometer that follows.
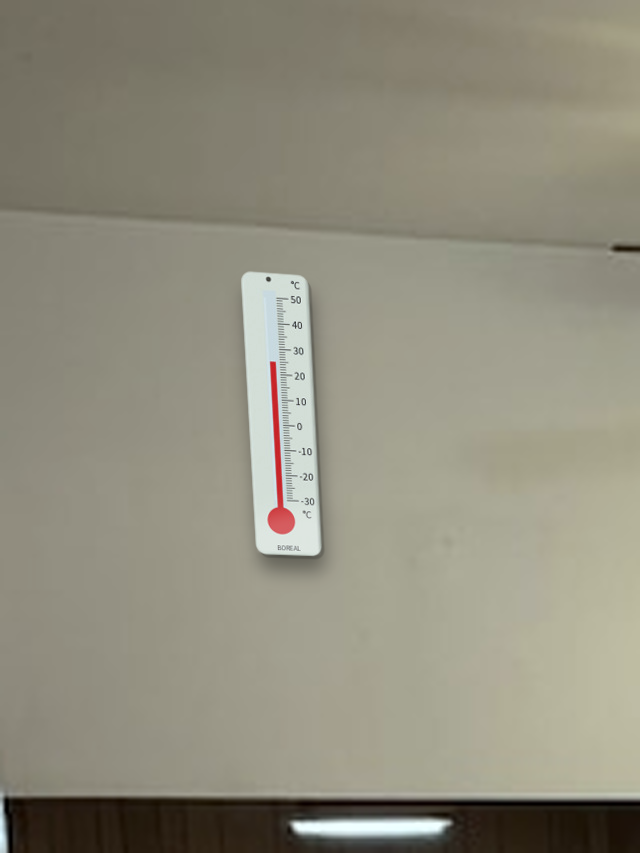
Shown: 25 °C
